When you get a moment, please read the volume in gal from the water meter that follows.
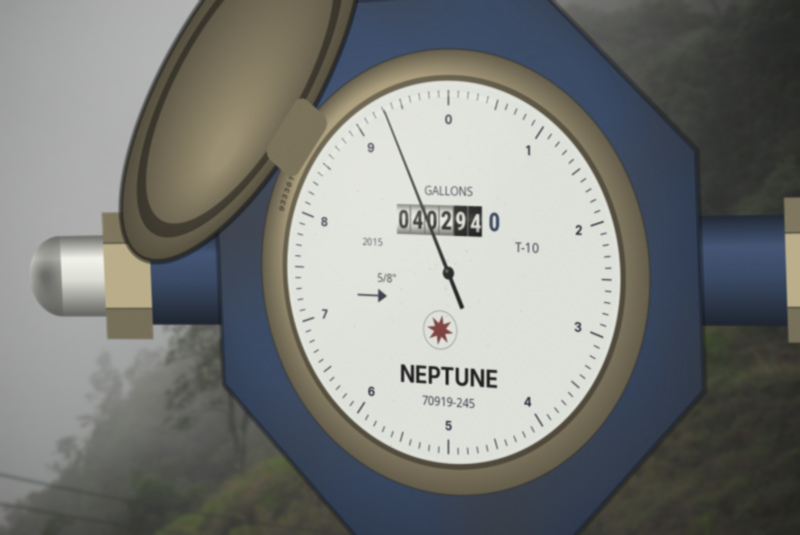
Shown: 402939.3 gal
